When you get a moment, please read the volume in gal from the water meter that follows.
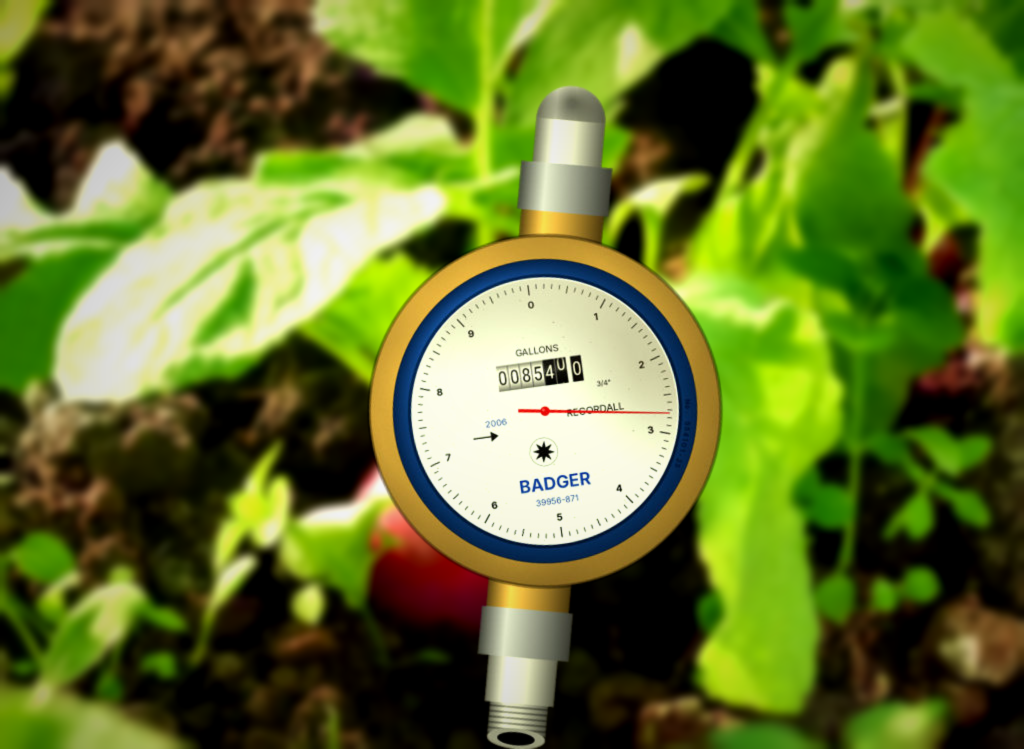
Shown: 85402.7 gal
